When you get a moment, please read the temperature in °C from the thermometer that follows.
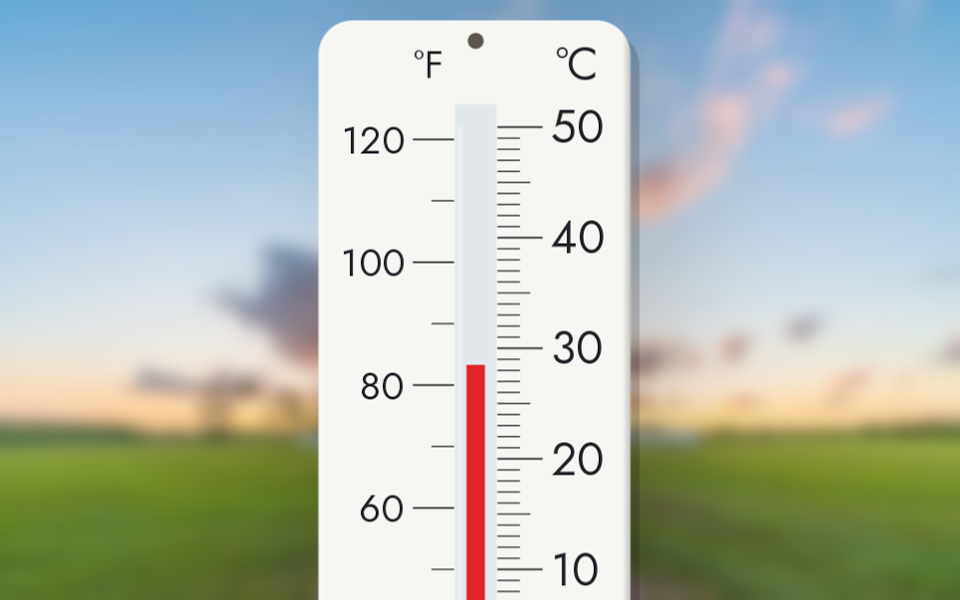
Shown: 28.5 °C
